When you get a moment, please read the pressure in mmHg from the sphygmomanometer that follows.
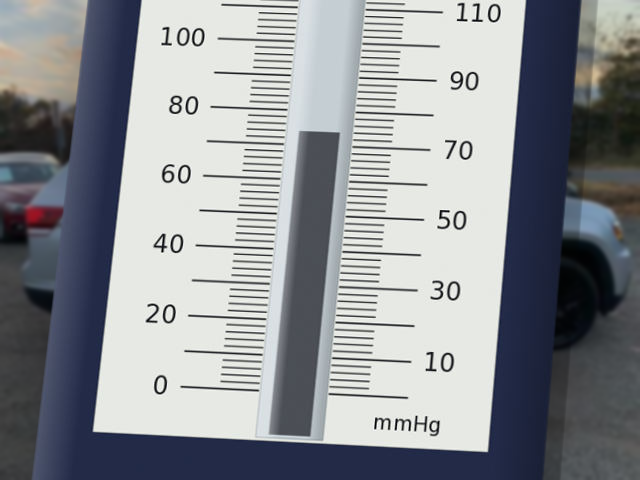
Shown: 74 mmHg
